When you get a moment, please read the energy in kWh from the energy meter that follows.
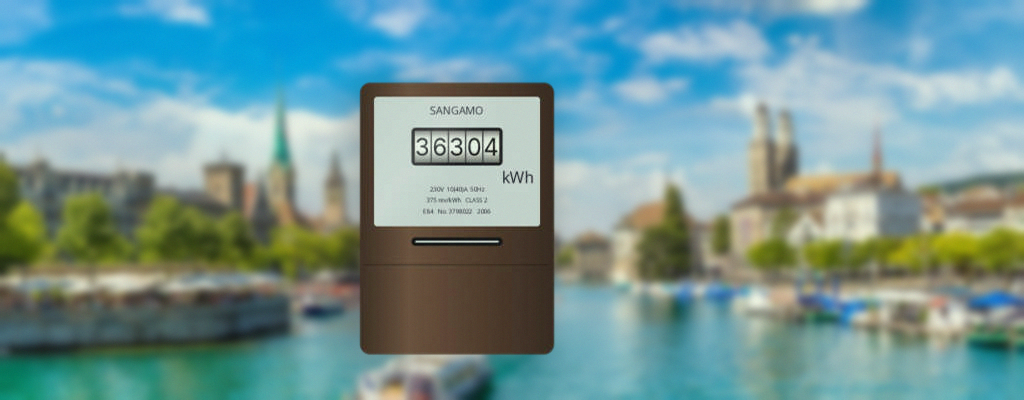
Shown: 36304 kWh
